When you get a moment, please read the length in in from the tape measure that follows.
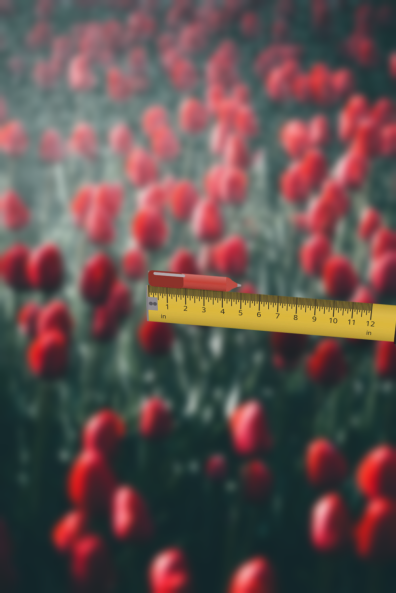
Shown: 5 in
